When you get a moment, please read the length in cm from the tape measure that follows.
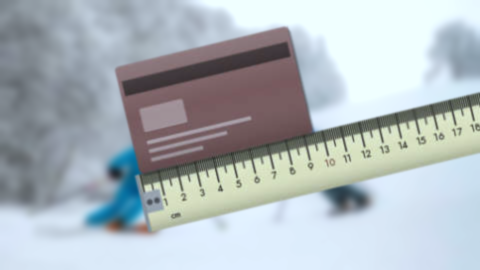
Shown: 9.5 cm
